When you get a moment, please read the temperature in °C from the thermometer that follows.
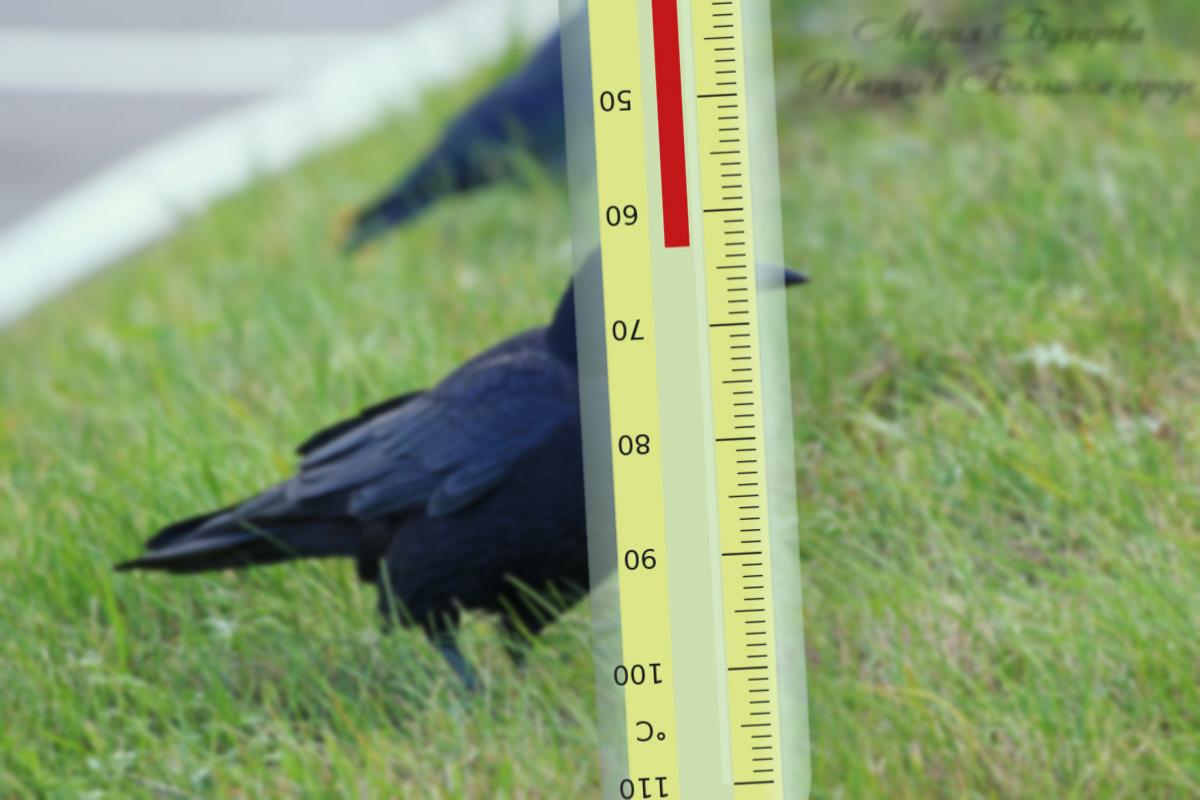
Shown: 63 °C
